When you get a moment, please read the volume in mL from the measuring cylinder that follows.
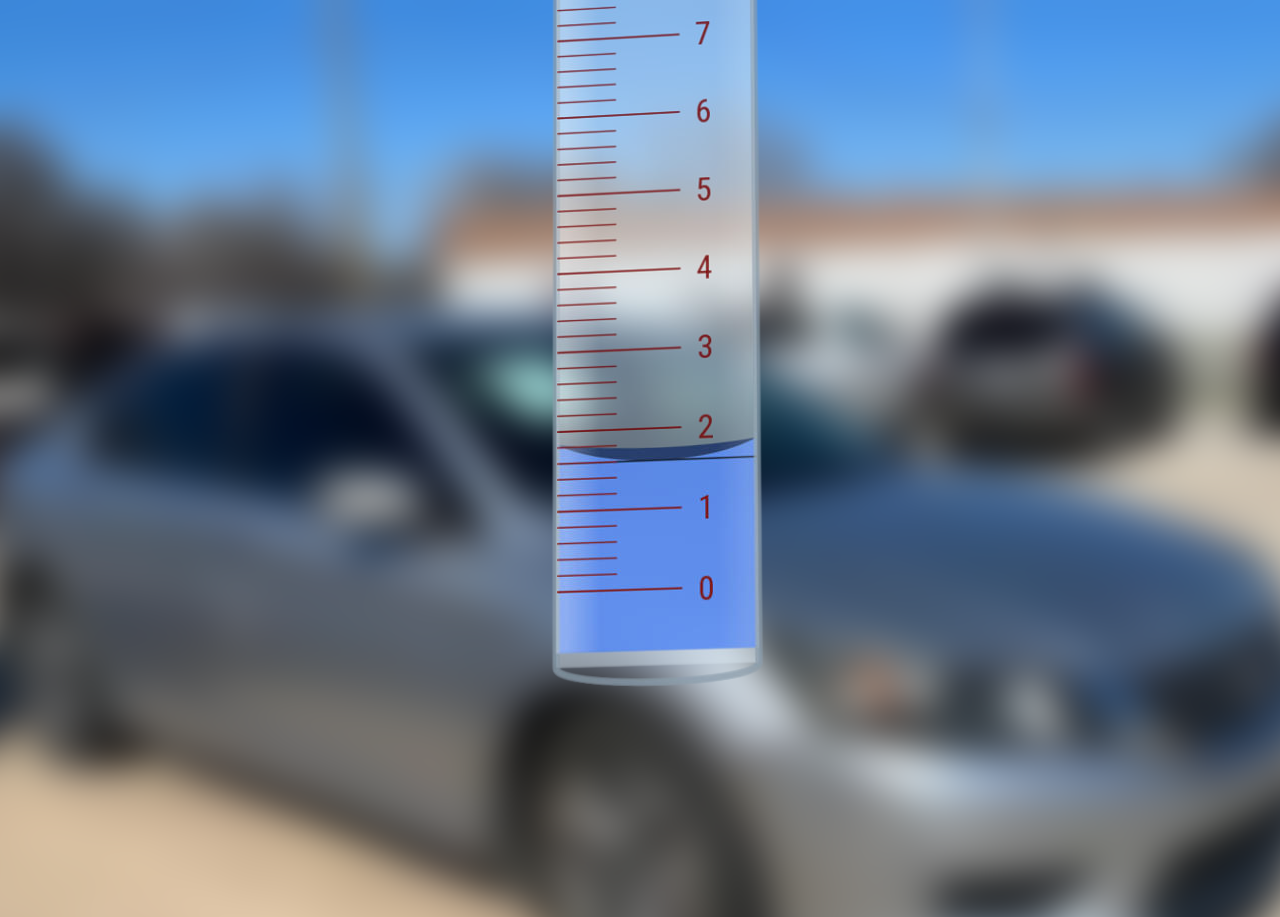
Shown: 1.6 mL
